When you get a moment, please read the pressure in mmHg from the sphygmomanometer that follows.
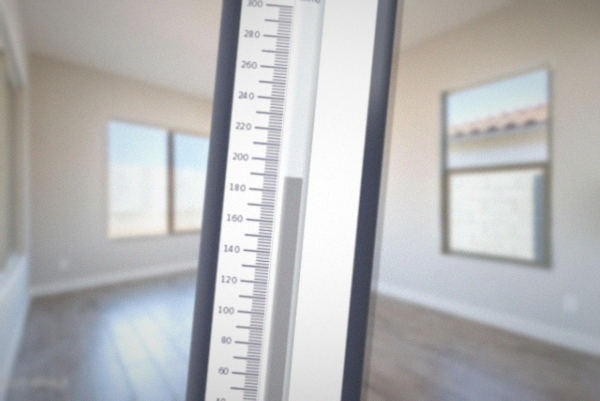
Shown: 190 mmHg
